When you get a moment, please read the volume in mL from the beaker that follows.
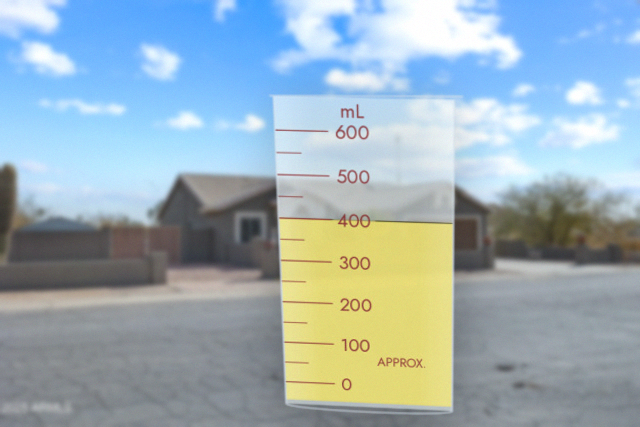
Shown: 400 mL
